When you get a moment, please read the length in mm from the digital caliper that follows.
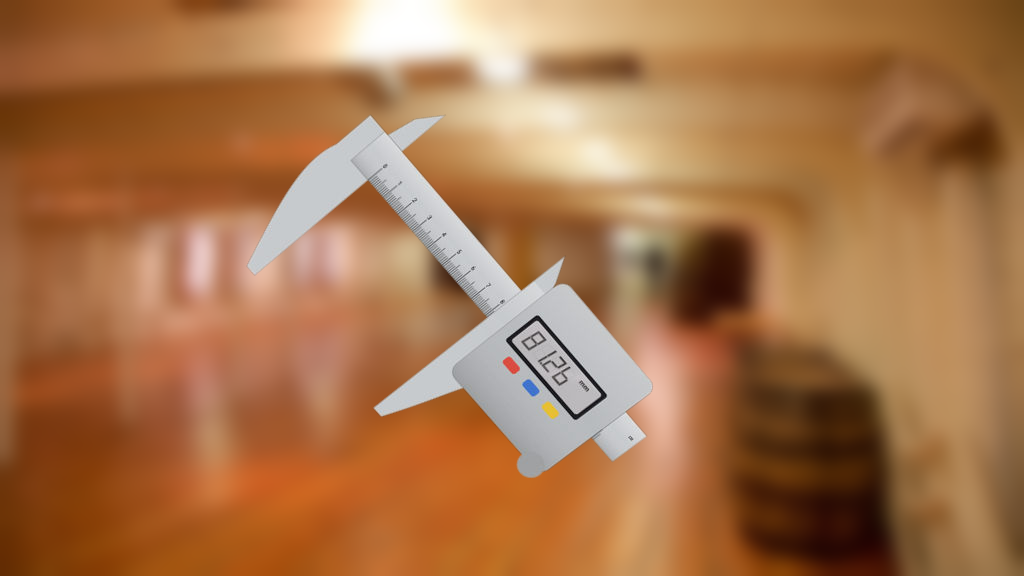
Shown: 81.26 mm
